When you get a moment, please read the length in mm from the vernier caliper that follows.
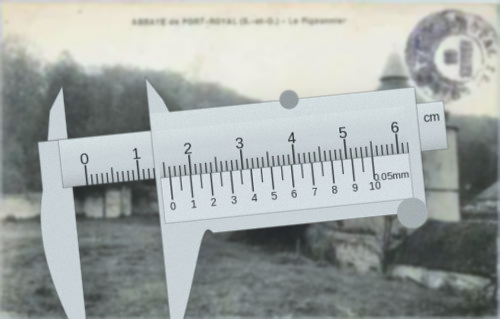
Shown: 16.0 mm
